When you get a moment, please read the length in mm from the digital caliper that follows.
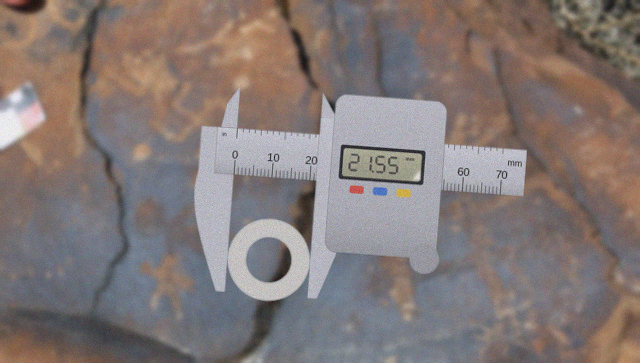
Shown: 21.55 mm
